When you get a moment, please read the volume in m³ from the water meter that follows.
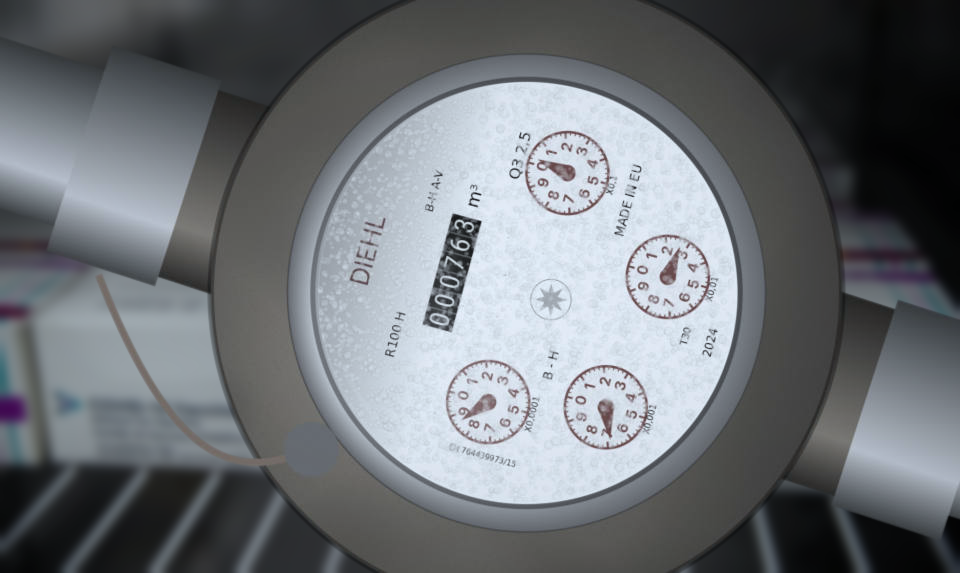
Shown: 763.0268 m³
